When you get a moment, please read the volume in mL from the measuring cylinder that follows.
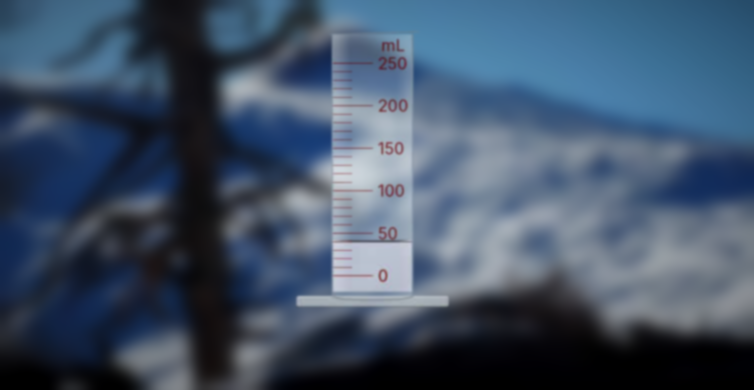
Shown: 40 mL
